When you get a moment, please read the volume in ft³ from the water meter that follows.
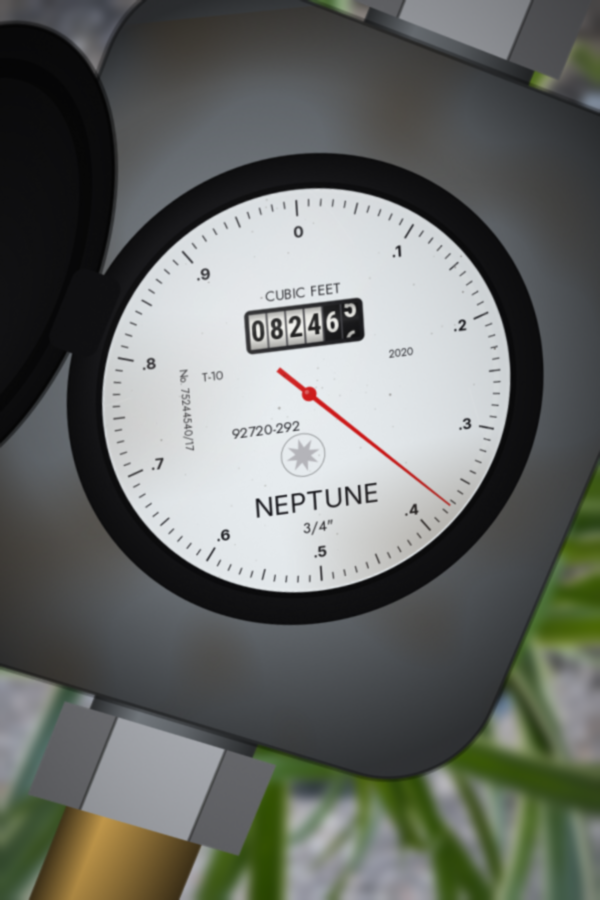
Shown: 82465.37 ft³
